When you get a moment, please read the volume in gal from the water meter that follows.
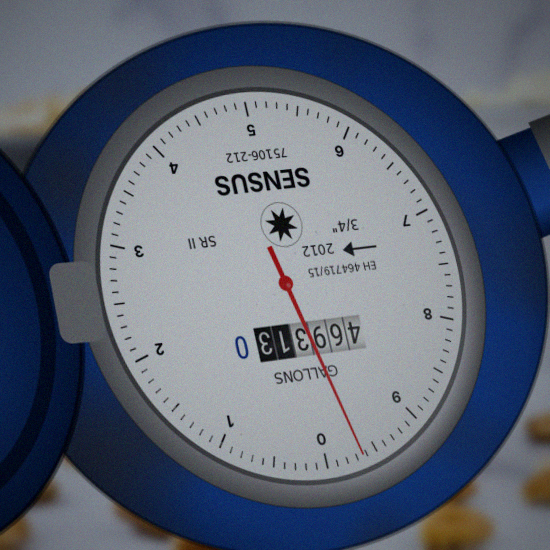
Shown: 4693129.6 gal
